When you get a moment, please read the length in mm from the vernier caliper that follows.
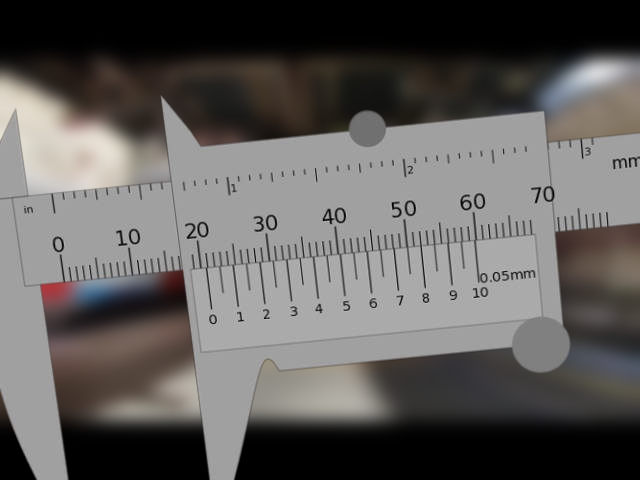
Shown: 20.8 mm
